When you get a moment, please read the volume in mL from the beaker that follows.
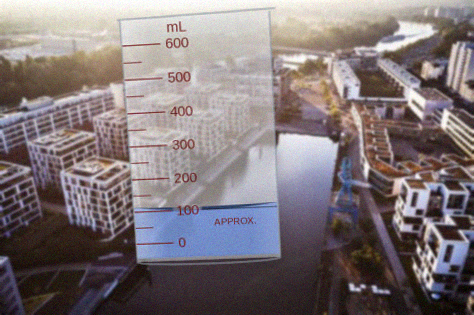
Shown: 100 mL
